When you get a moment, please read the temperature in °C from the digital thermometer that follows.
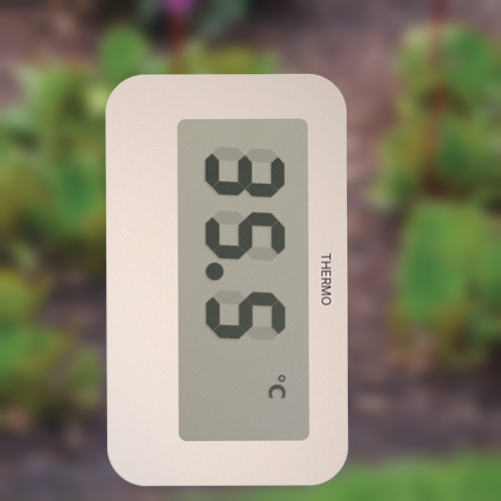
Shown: 35.5 °C
